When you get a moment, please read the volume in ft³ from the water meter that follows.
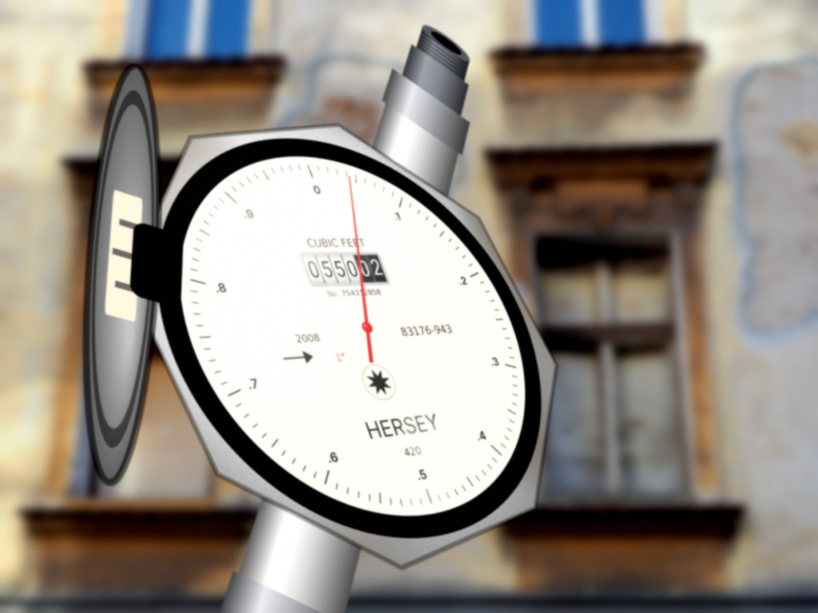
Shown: 55002.04 ft³
